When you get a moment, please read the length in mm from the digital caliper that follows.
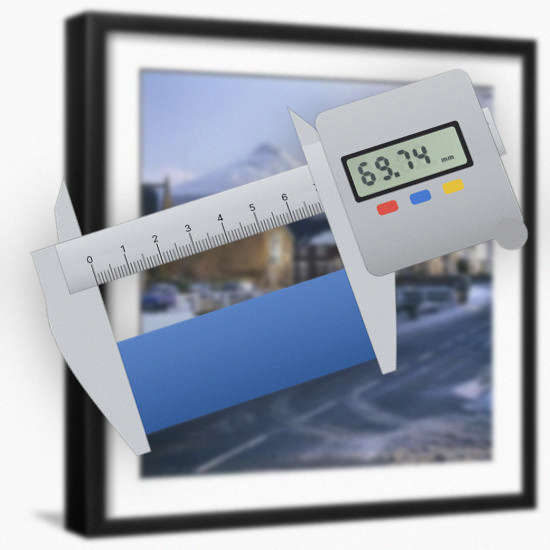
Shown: 69.74 mm
